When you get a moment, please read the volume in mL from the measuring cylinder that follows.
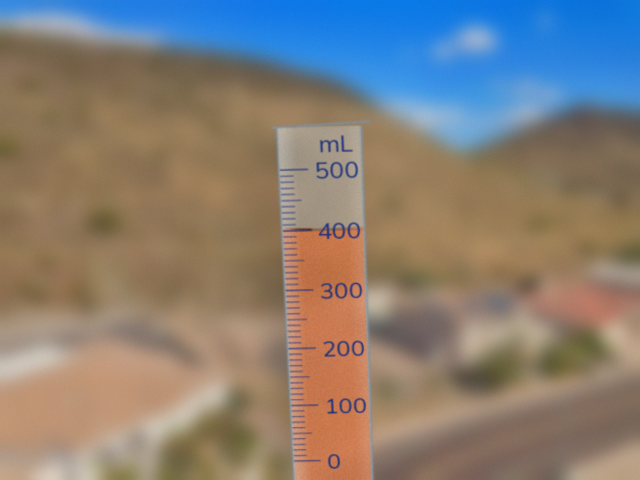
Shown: 400 mL
